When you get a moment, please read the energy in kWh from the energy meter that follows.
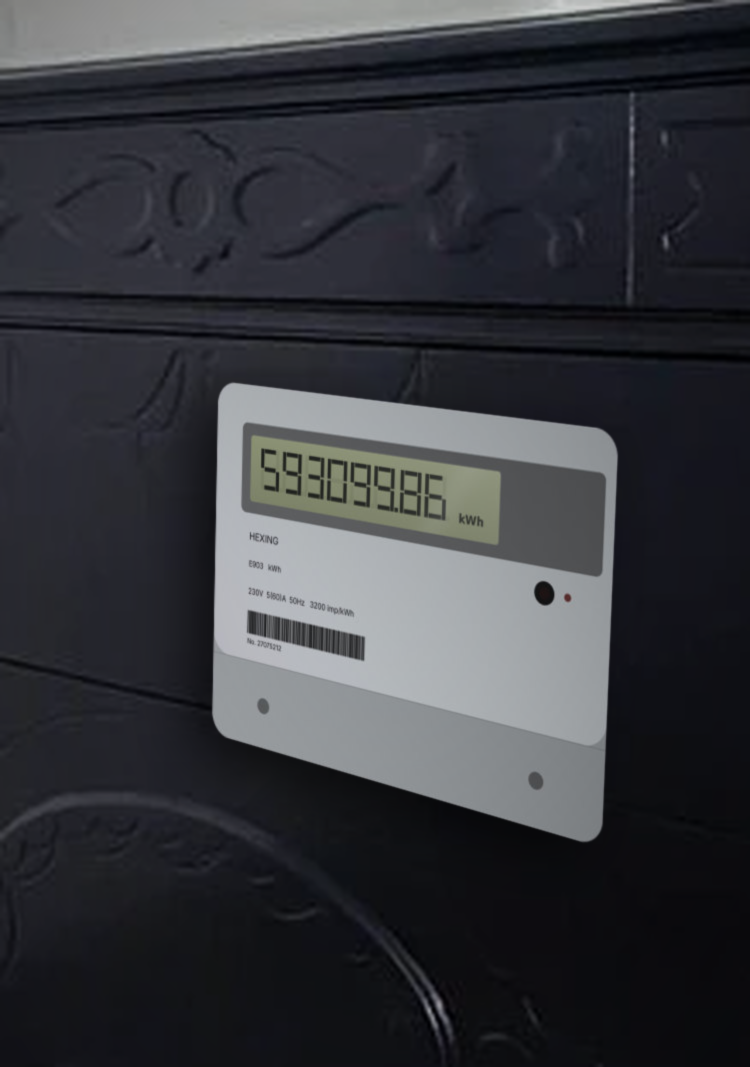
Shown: 593099.86 kWh
